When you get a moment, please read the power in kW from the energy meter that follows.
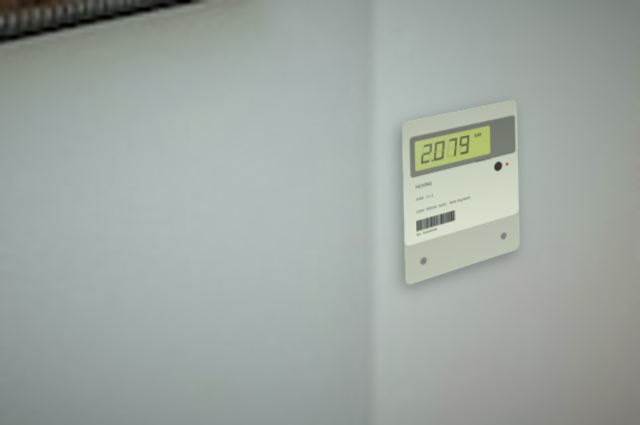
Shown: 2.079 kW
